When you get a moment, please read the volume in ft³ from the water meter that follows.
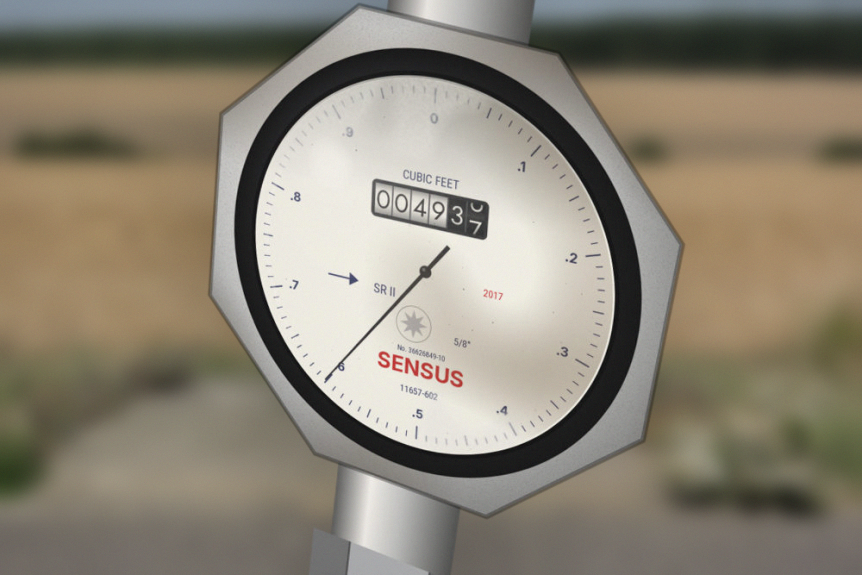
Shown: 4936.60 ft³
